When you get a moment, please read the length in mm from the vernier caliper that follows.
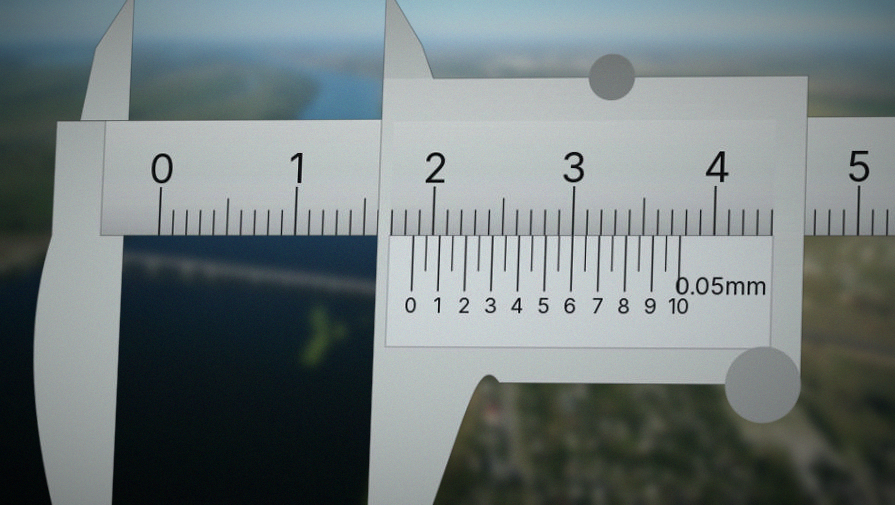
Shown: 18.6 mm
